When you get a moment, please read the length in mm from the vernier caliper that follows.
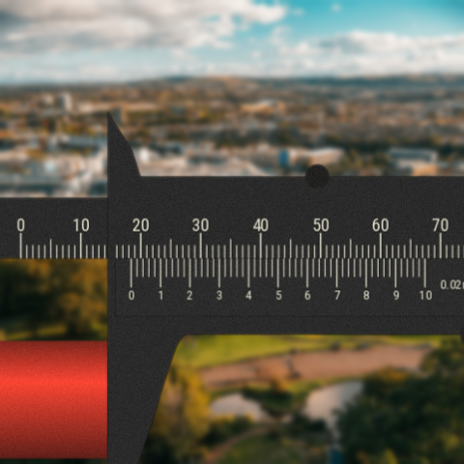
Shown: 18.4 mm
